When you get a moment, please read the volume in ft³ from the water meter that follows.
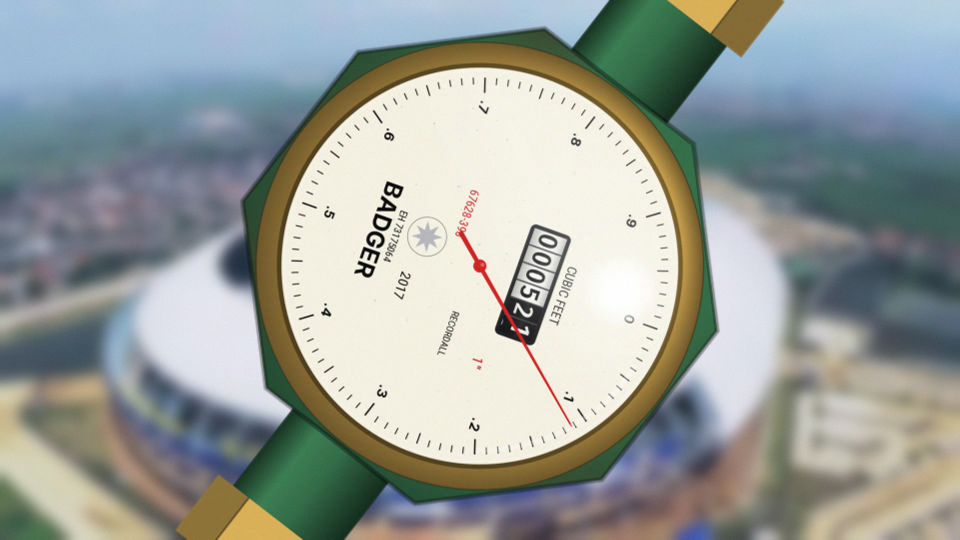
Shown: 521.11 ft³
